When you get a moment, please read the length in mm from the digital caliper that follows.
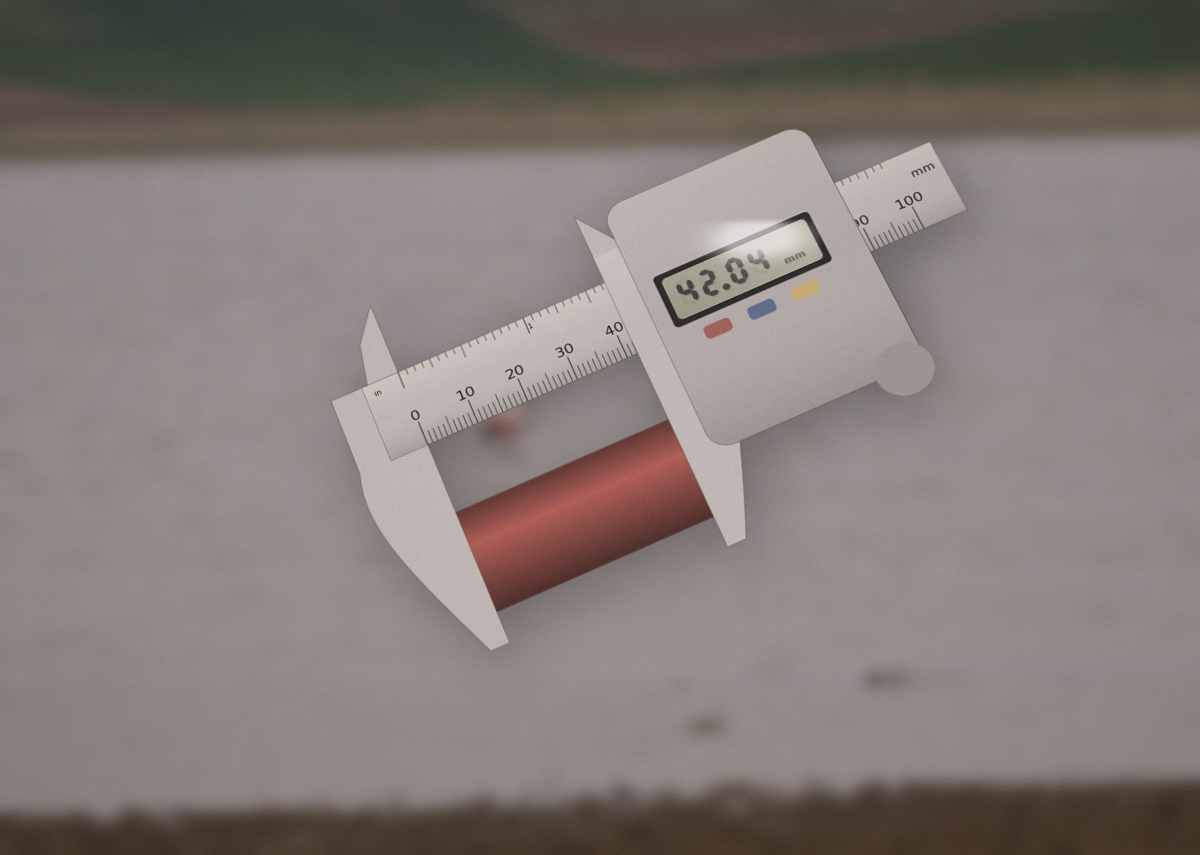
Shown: 42.04 mm
